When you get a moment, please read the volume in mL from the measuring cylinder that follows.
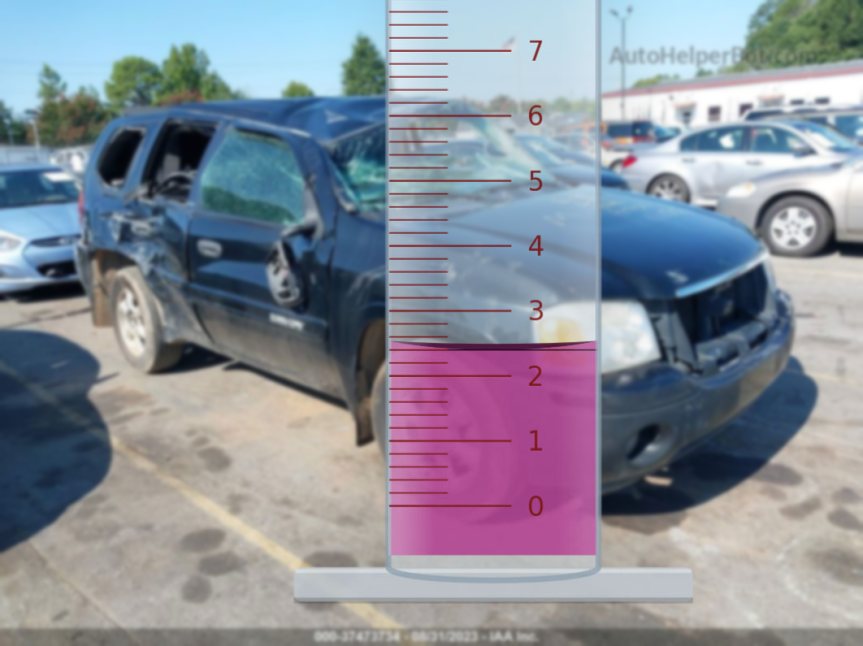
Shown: 2.4 mL
